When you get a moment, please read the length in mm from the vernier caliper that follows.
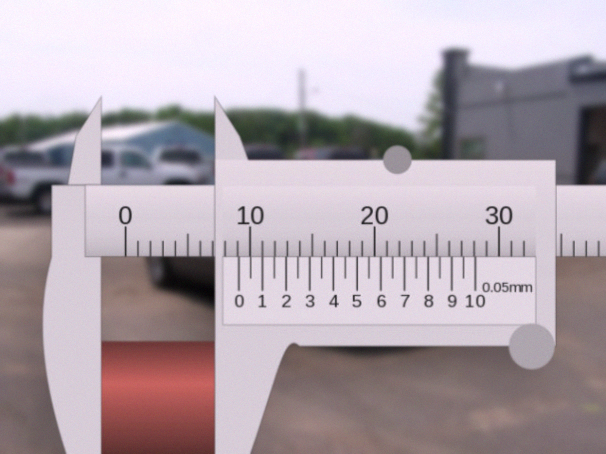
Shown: 9.1 mm
